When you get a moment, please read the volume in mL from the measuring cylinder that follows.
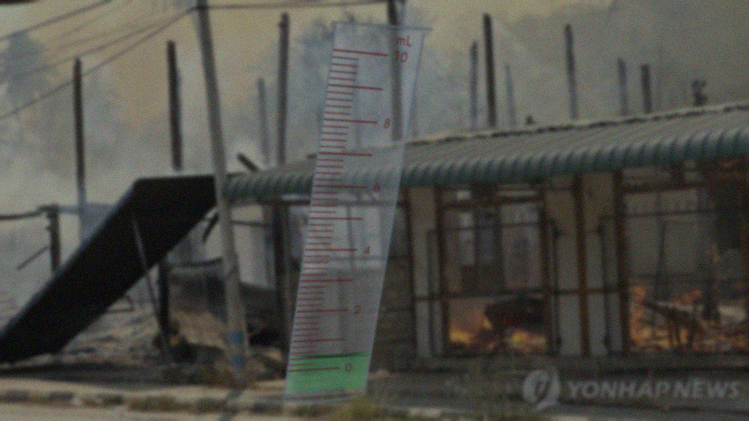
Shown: 0.4 mL
